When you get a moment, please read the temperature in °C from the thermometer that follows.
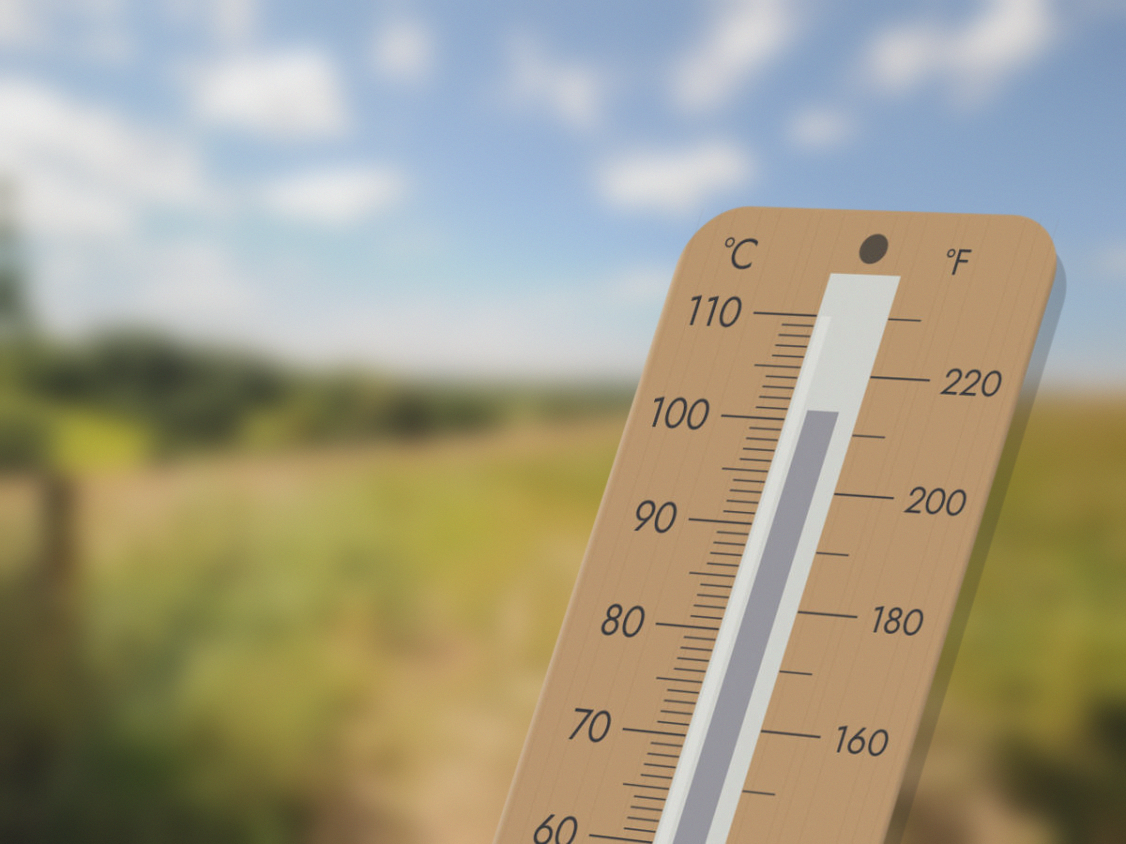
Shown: 101 °C
